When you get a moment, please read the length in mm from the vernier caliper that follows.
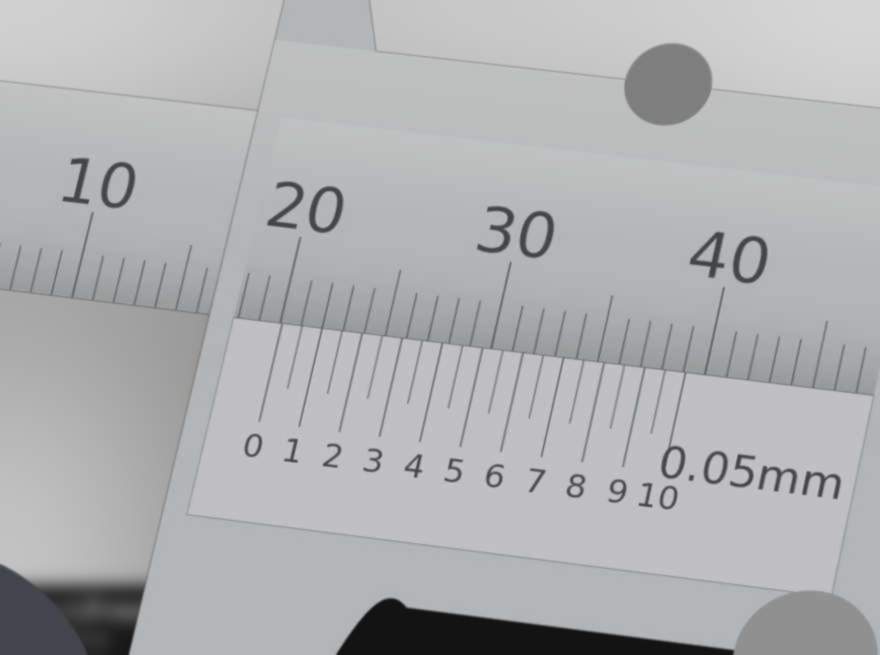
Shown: 20.1 mm
